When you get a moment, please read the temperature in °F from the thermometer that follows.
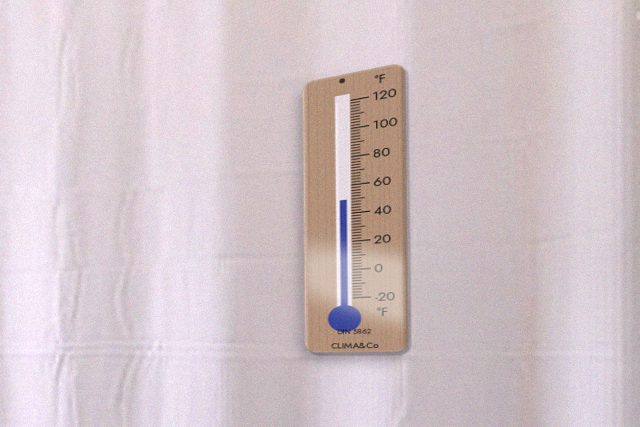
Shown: 50 °F
